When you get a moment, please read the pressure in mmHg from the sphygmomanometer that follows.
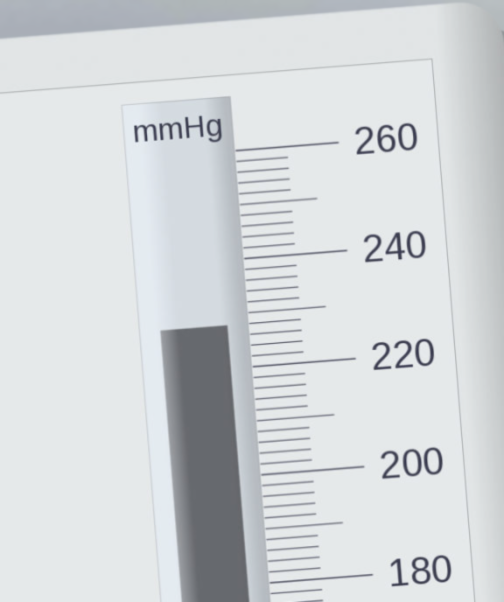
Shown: 228 mmHg
